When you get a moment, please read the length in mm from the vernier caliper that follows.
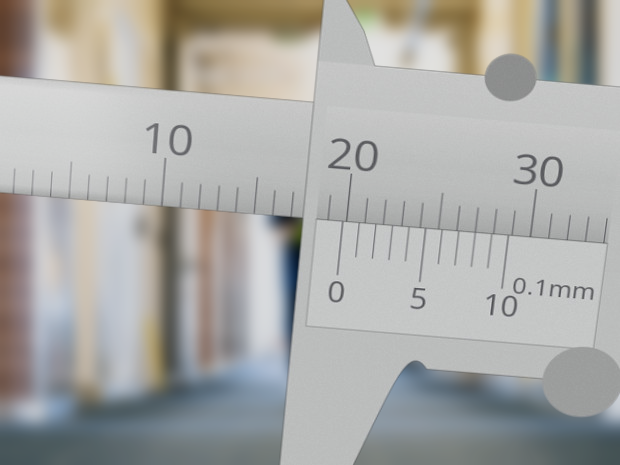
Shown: 19.8 mm
